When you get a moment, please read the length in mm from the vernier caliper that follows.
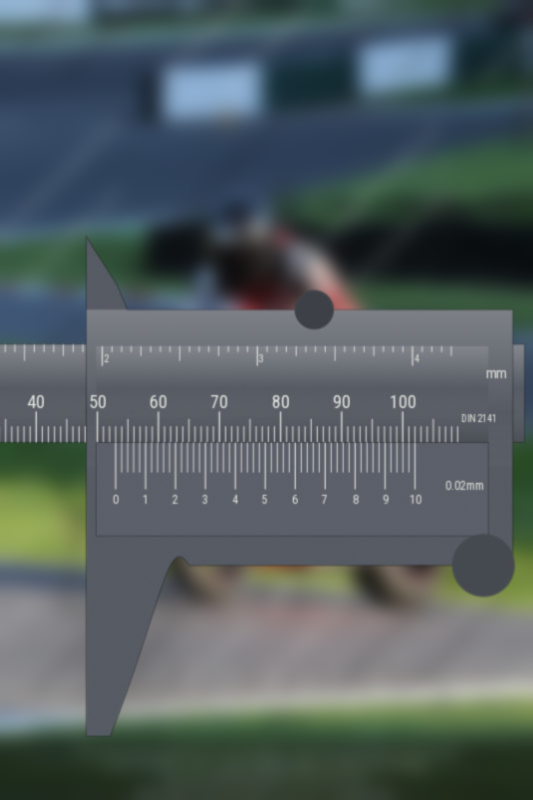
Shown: 53.0 mm
